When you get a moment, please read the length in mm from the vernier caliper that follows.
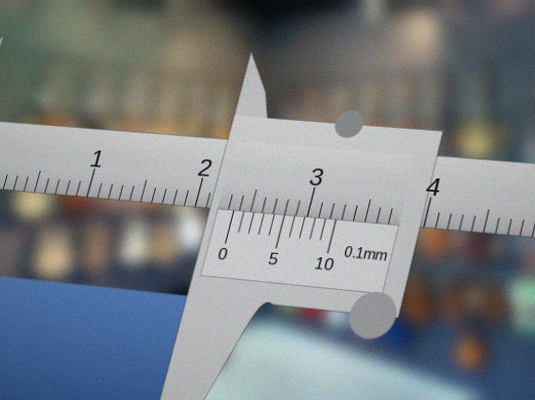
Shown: 23.5 mm
